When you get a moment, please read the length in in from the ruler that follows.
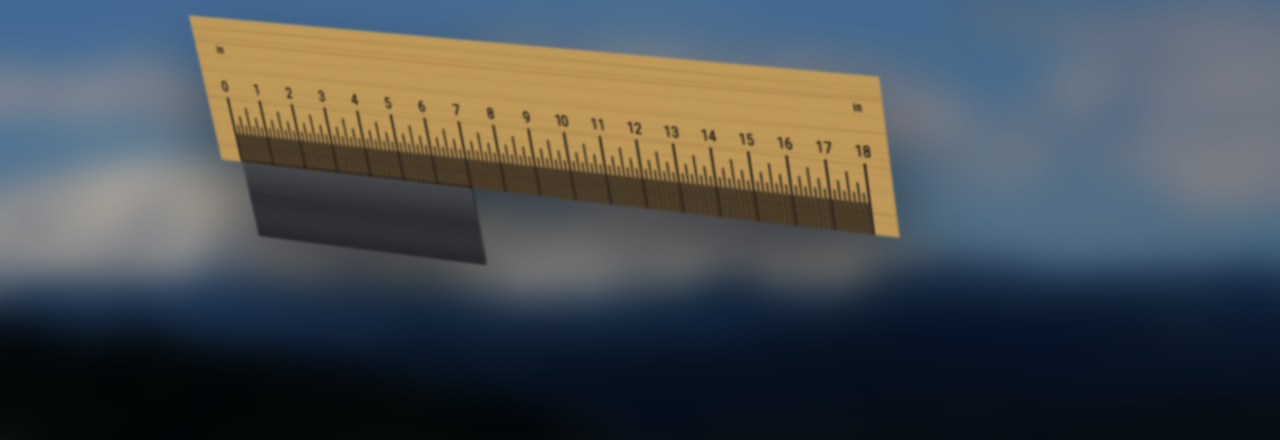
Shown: 7 in
